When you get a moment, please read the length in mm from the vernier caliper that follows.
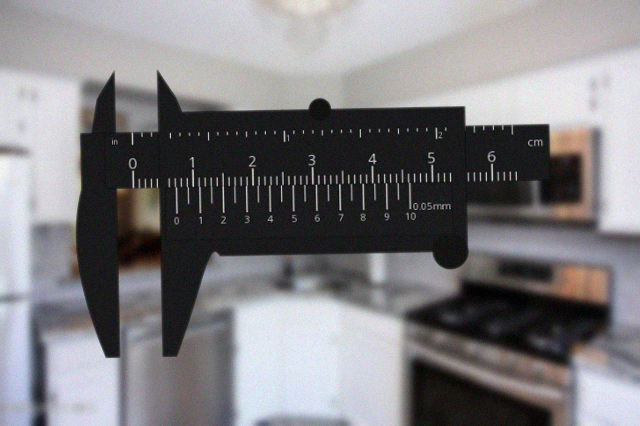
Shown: 7.2 mm
